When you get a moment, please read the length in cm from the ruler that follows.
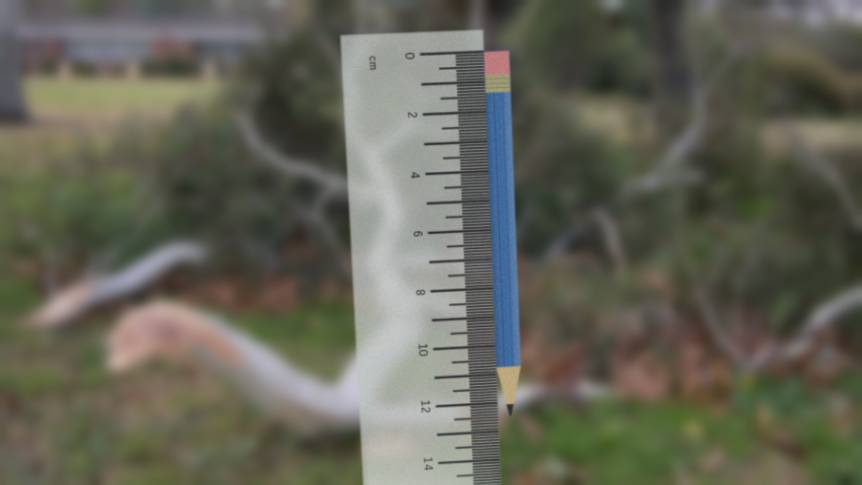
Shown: 12.5 cm
